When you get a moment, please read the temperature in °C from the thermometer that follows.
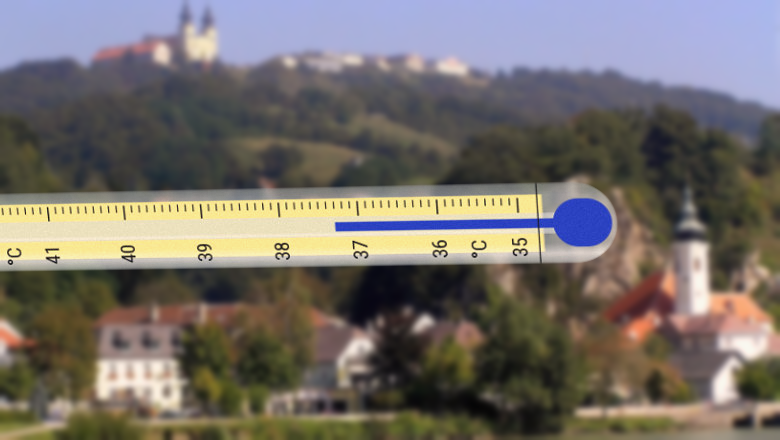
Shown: 37.3 °C
